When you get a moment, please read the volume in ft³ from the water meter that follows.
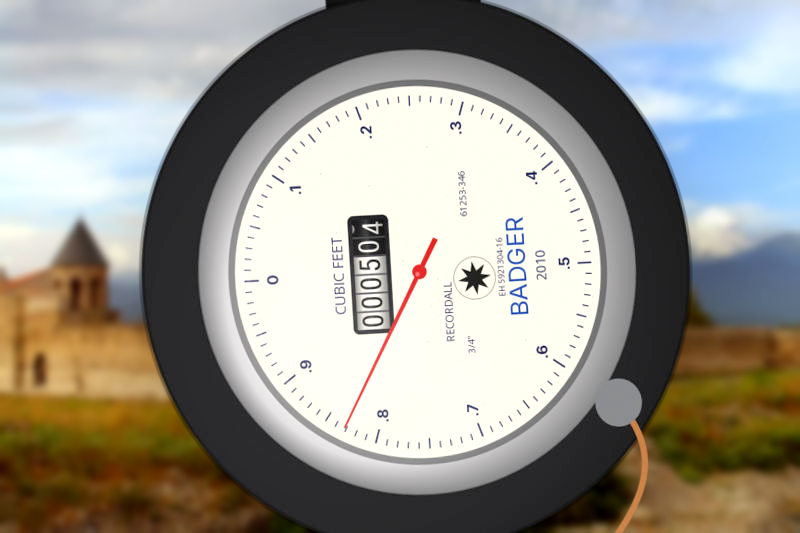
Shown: 503.83 ft³
